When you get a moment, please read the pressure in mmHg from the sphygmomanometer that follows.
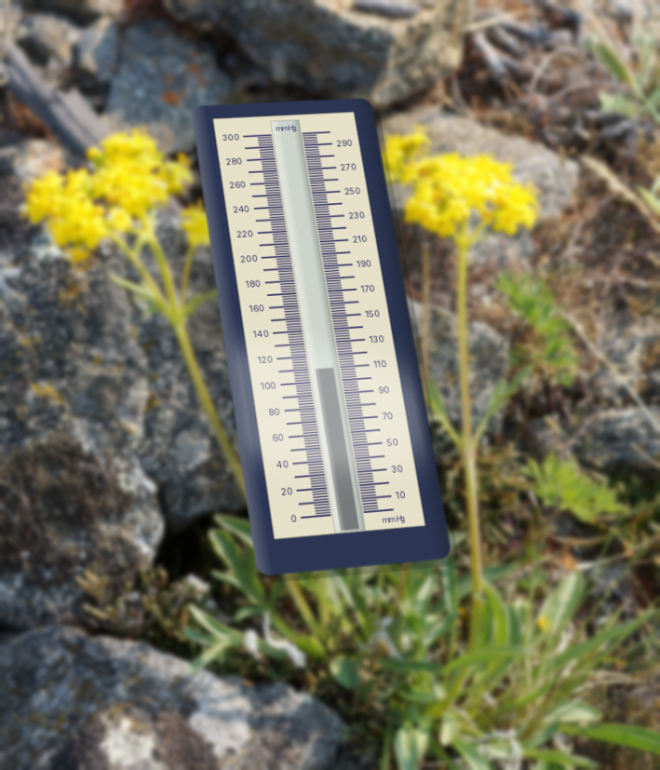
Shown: 110 mmHg
